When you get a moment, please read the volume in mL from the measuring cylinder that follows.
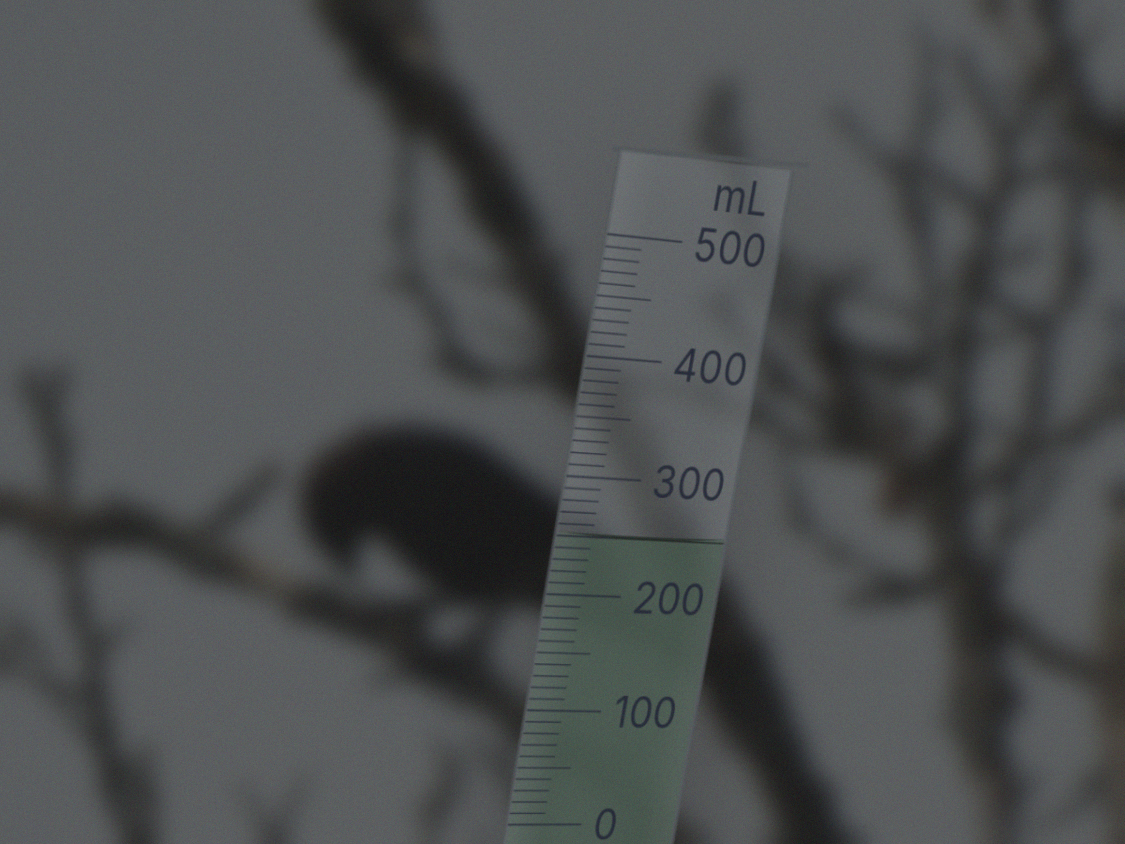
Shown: 250 mL
